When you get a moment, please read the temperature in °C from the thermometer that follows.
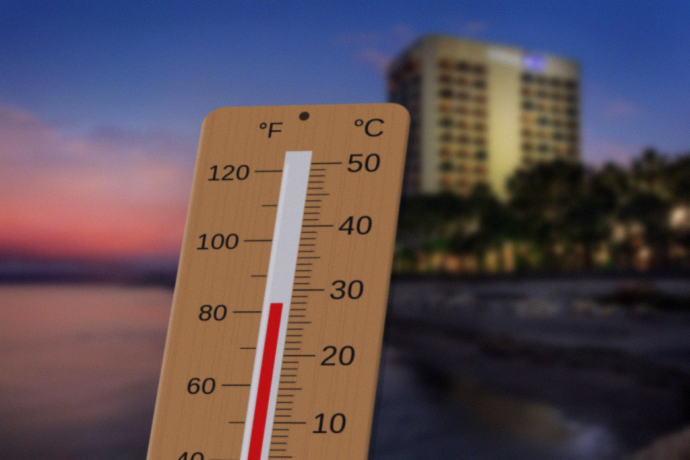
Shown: 28 °C
